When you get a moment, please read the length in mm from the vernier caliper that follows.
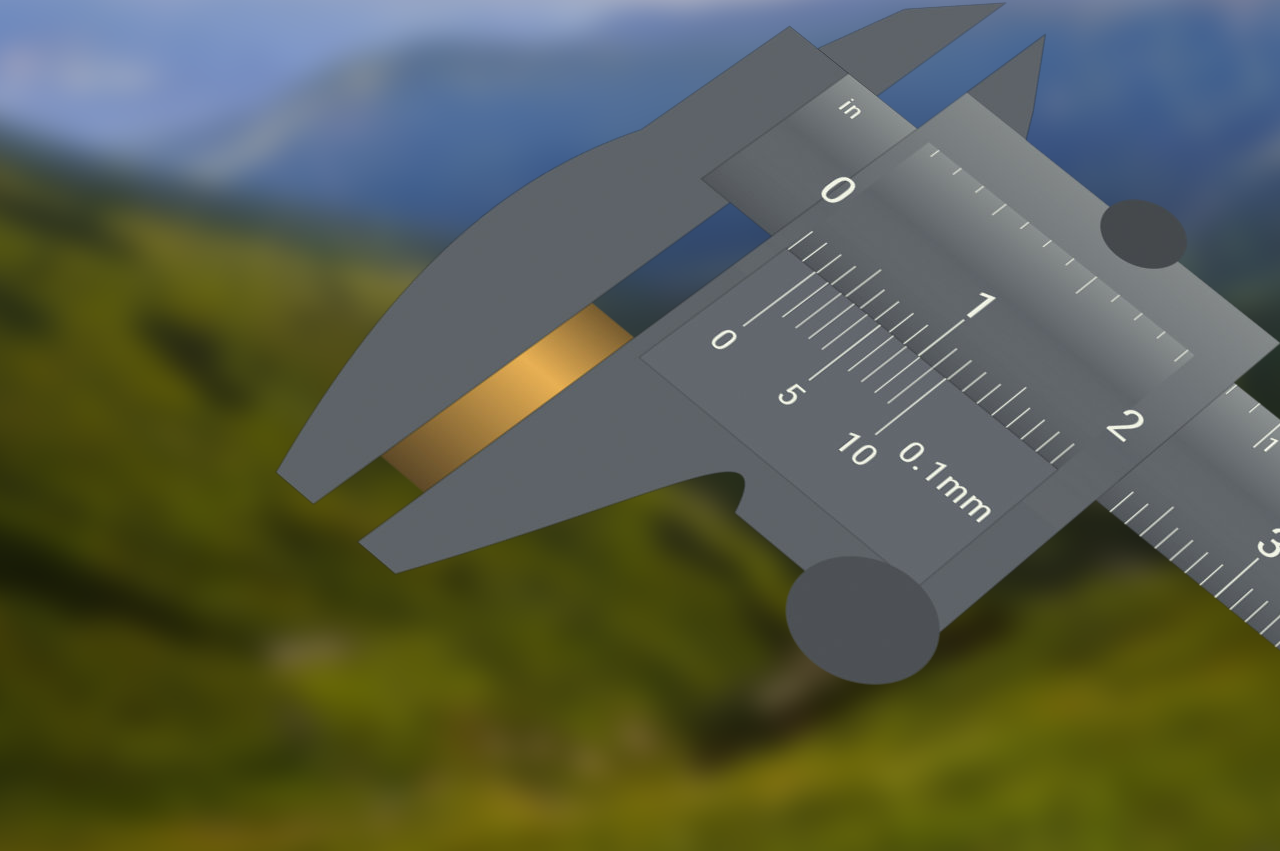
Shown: 2.9 mm
